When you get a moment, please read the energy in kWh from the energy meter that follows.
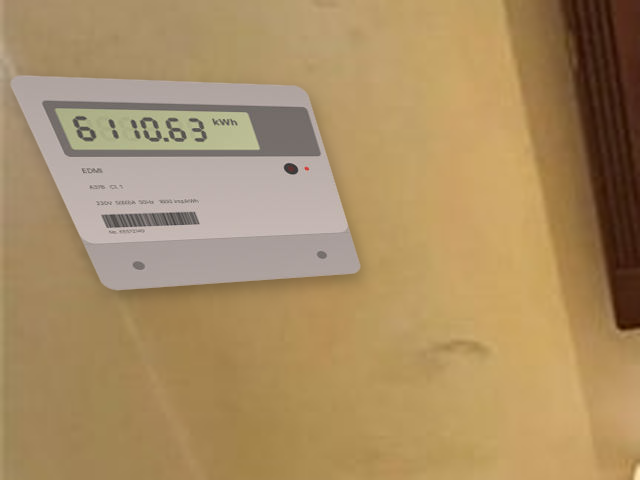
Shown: 6110.63 kWh
